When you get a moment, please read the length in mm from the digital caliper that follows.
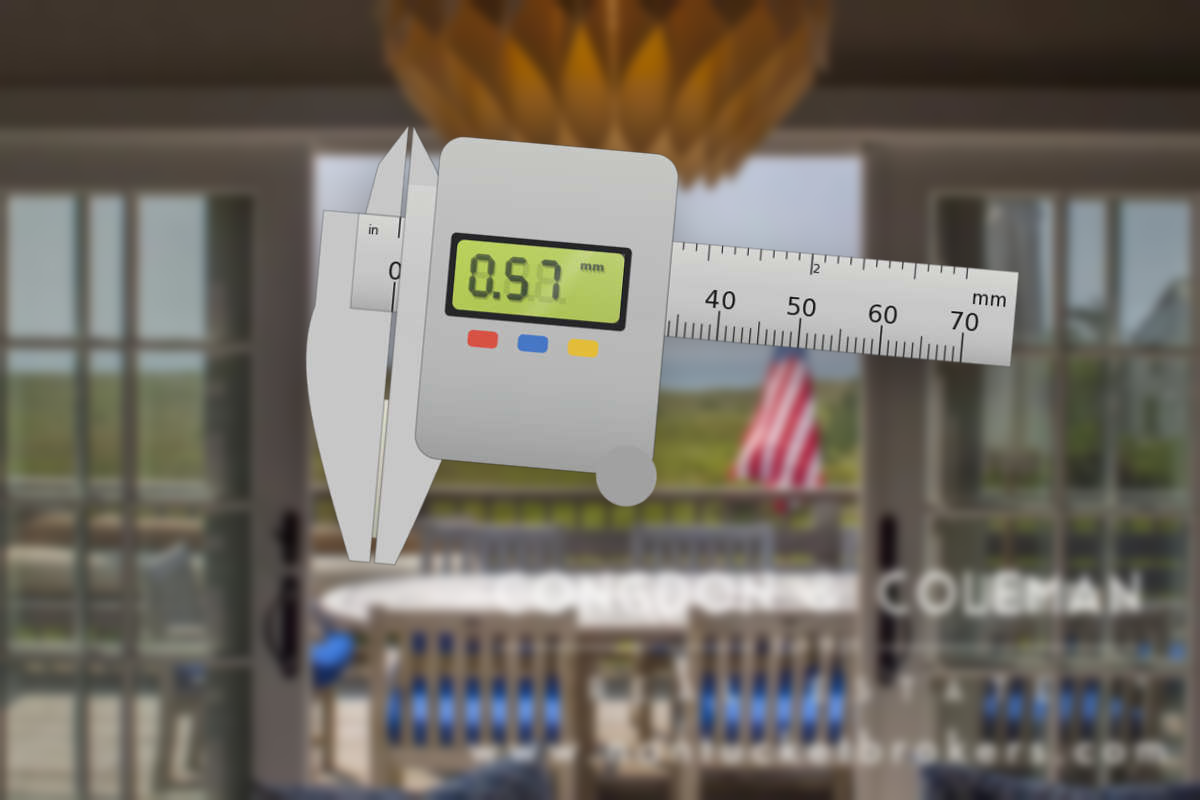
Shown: 0.57 mm
